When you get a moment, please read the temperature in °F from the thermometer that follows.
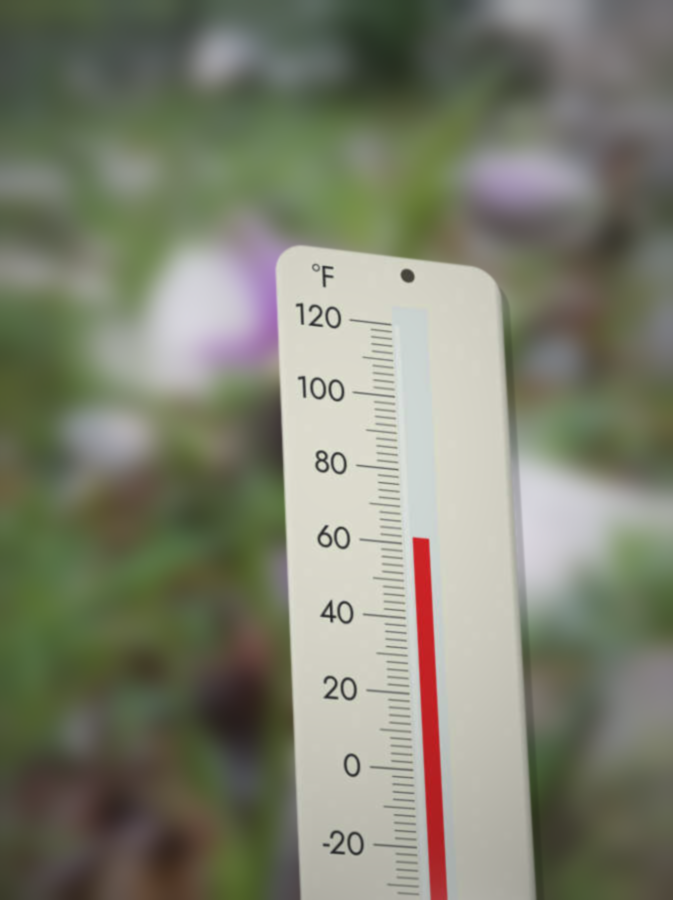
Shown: 62 °F
